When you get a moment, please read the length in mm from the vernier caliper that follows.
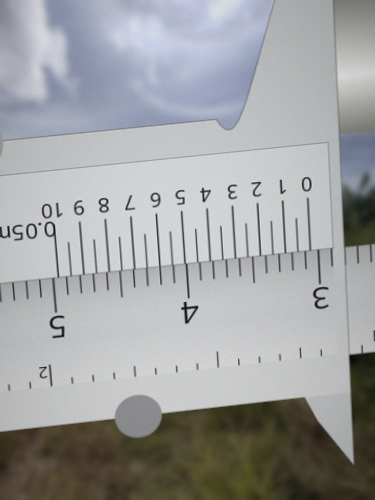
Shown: 30.6 mm
